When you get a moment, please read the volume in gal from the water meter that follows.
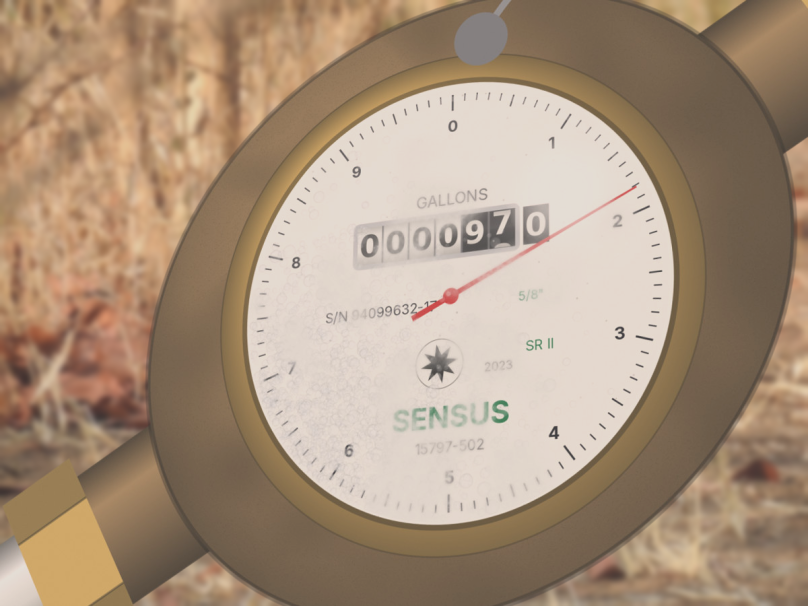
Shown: 971.8 gal
